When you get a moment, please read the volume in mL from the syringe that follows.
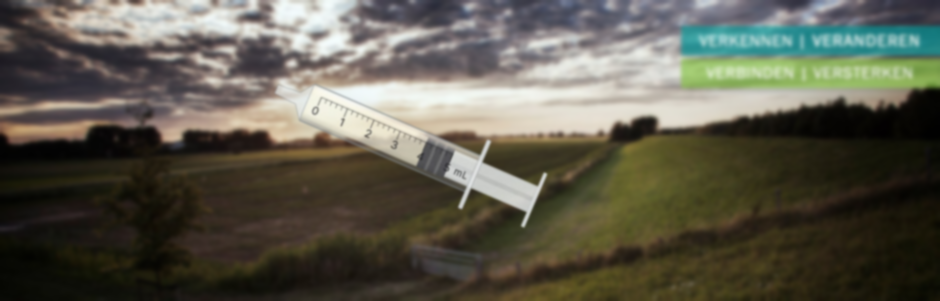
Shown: 4 mL
